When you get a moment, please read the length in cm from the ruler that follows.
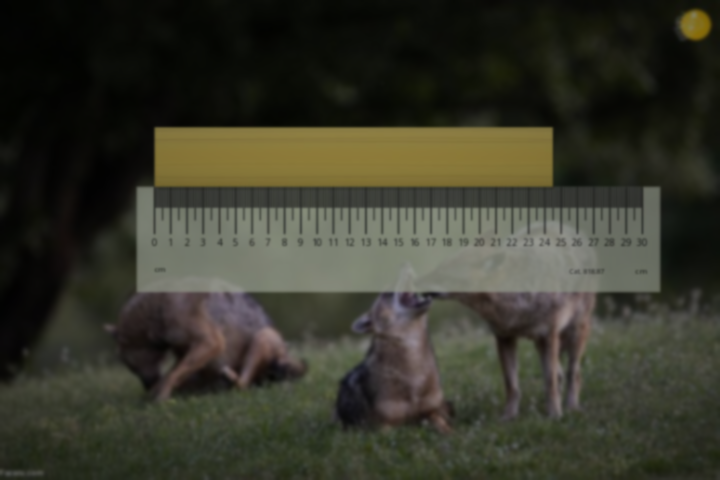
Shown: 24.5 cm
